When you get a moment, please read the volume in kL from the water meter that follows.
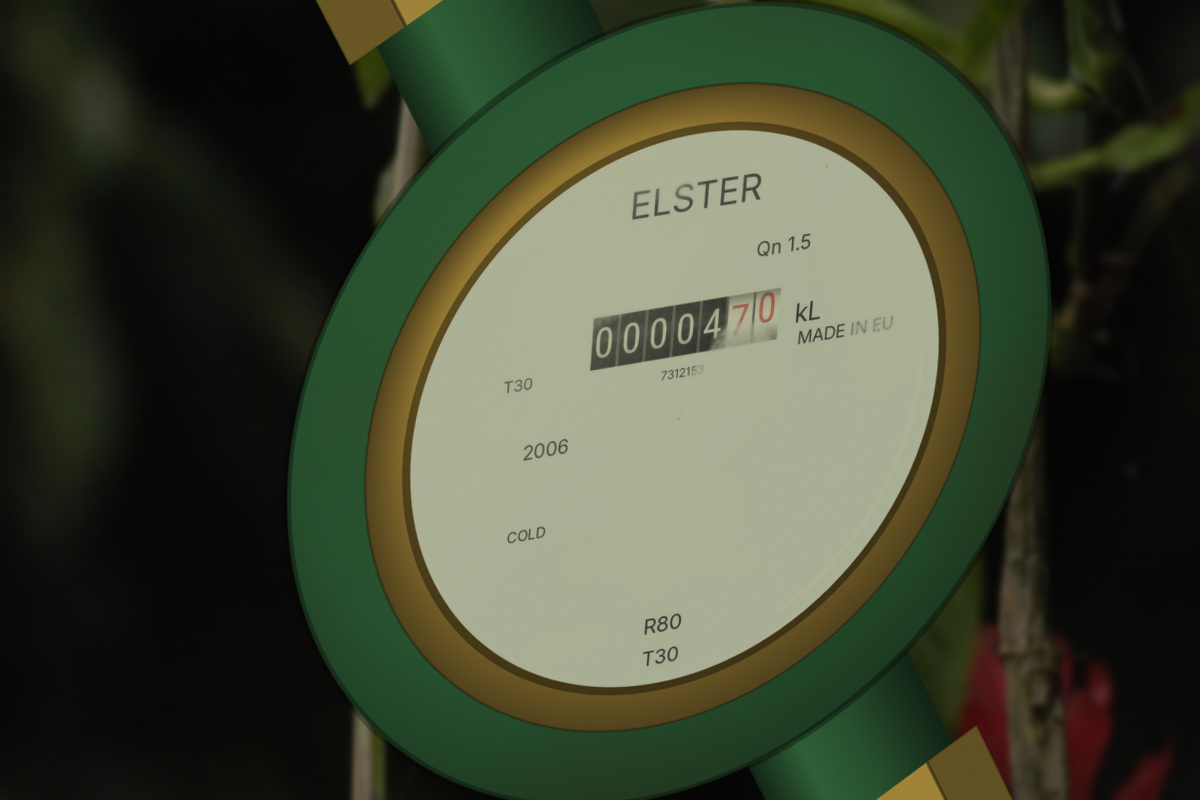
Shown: 4.70 kL
